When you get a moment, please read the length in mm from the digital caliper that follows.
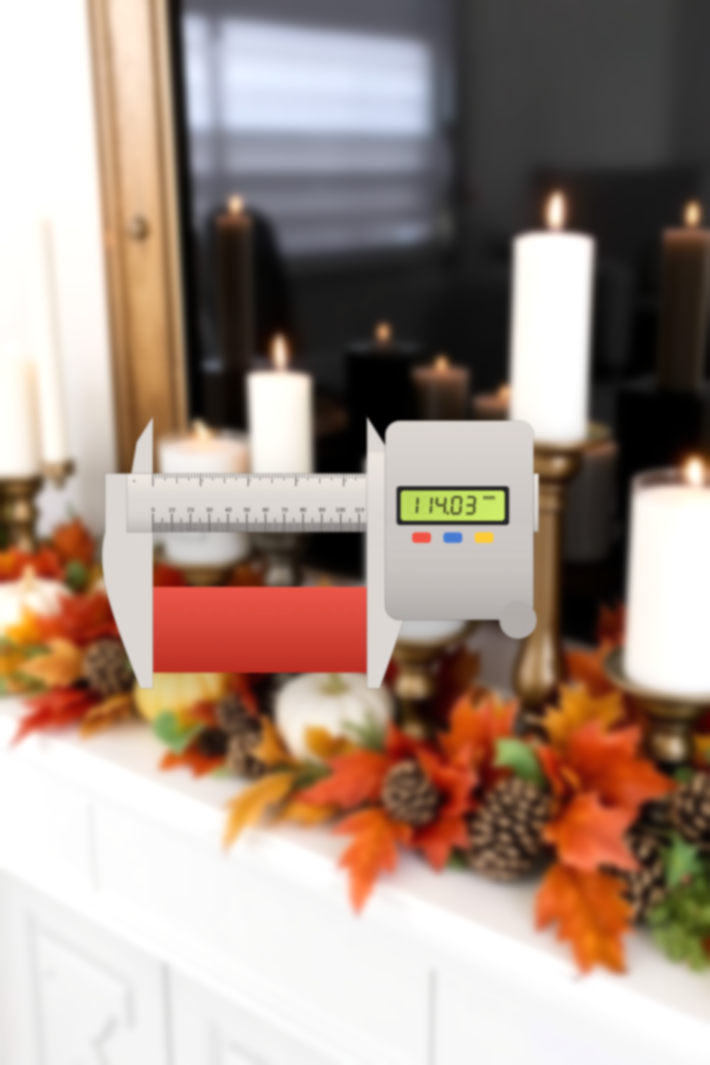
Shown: 114.03 mm
